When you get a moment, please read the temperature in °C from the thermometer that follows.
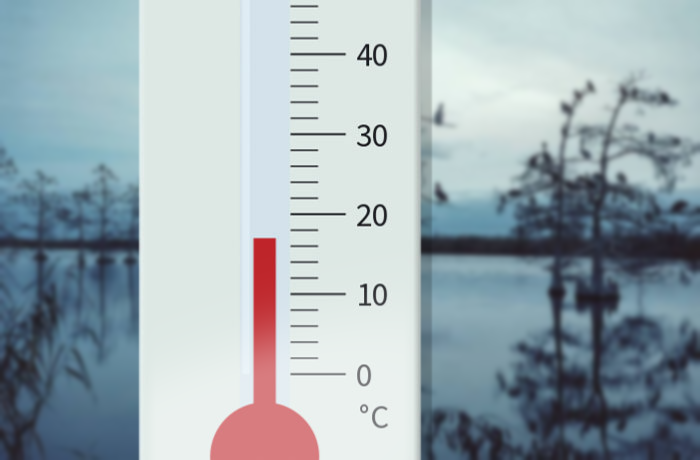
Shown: 17 °C
